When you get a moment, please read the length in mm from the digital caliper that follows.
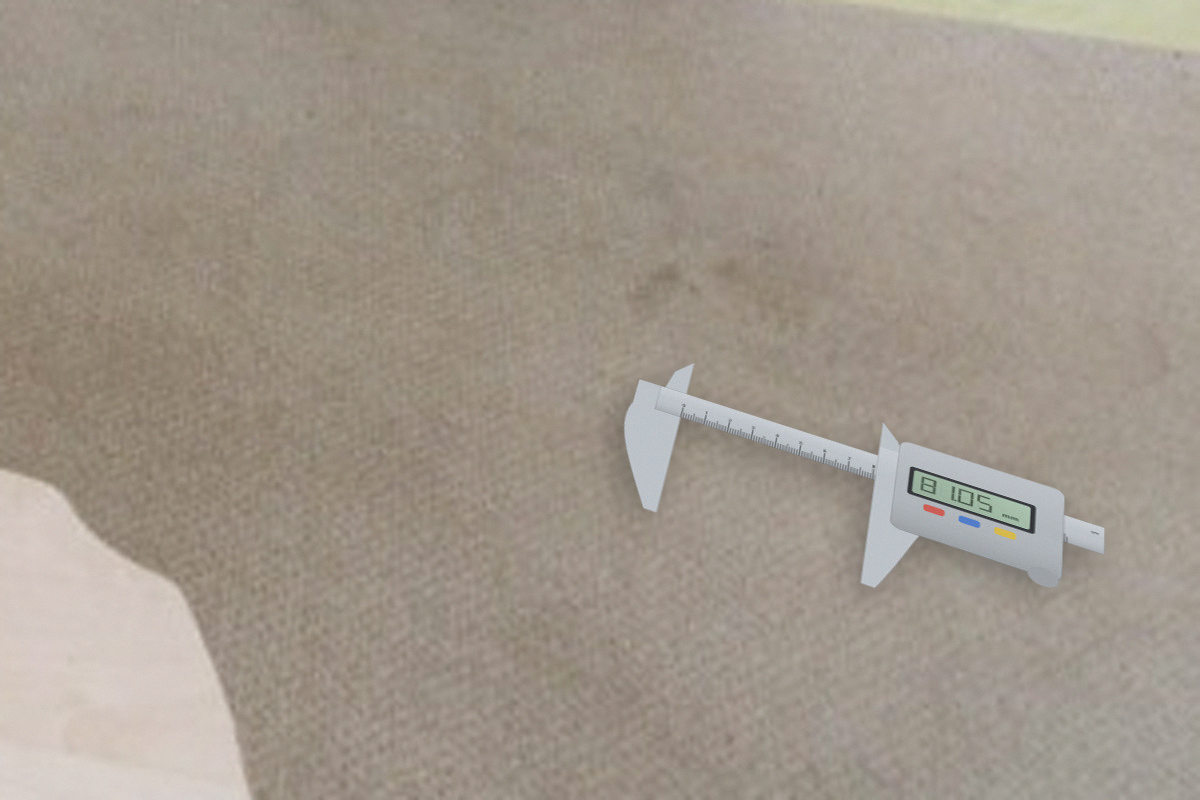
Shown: 81.05 mm
